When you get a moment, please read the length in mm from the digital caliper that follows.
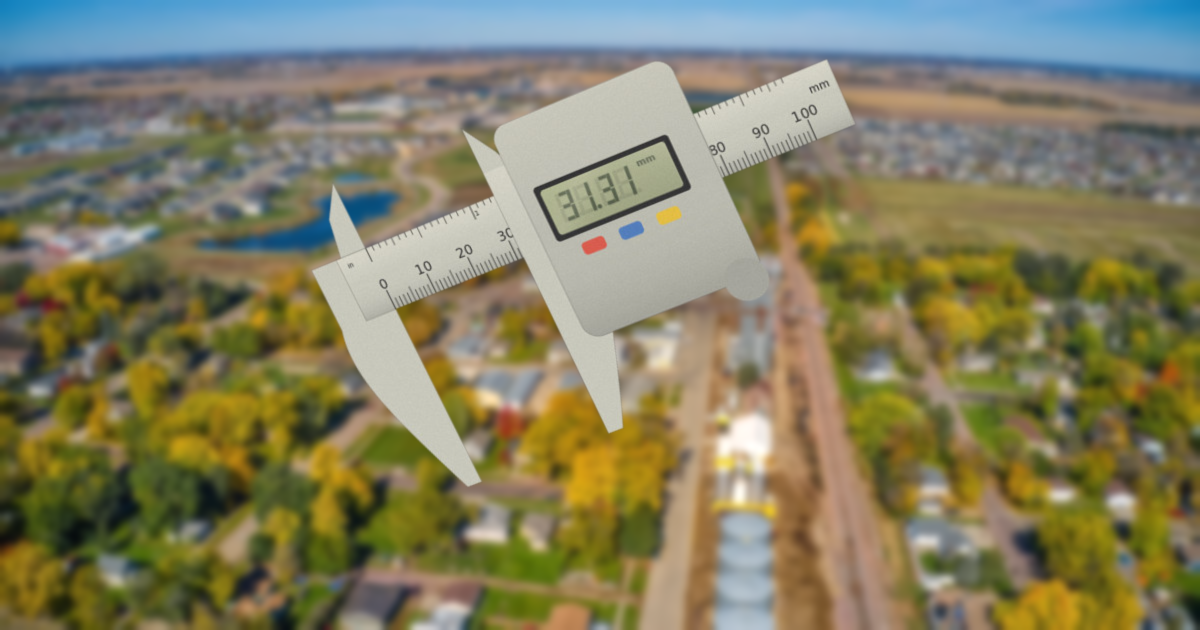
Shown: 31.31 mm
